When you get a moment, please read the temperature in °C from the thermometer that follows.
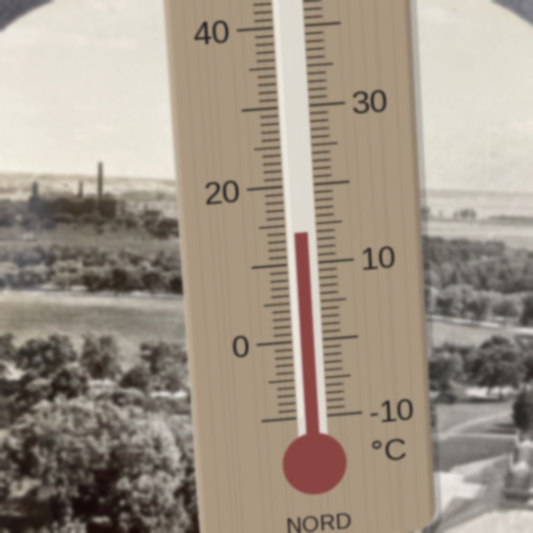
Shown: 14 °C
